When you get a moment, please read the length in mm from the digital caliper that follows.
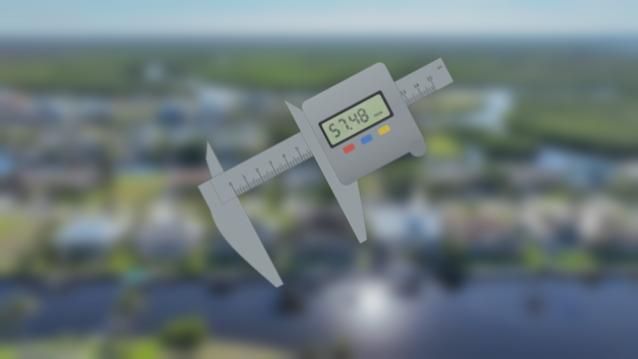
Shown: 57.48 mm
